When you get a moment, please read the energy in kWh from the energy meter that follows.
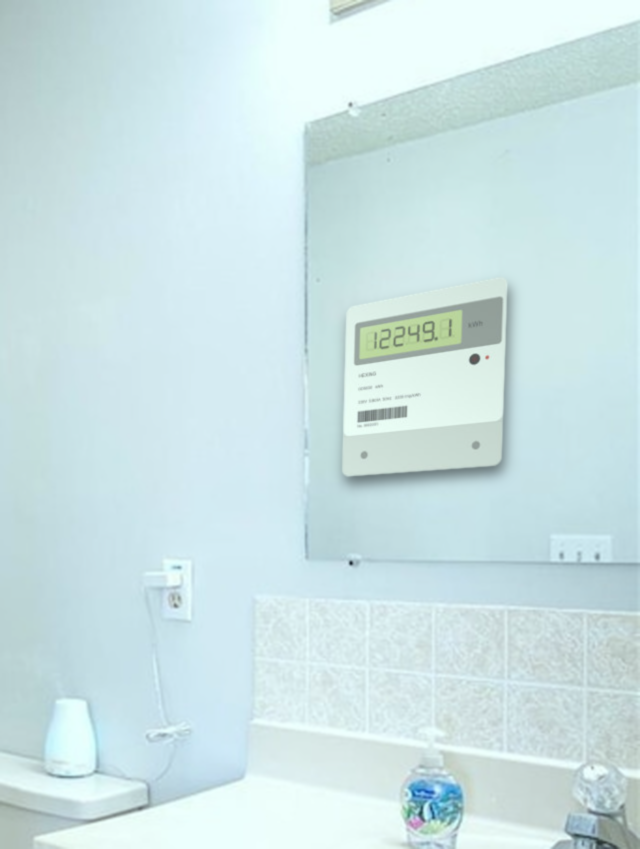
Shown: 12249.1 kWh
